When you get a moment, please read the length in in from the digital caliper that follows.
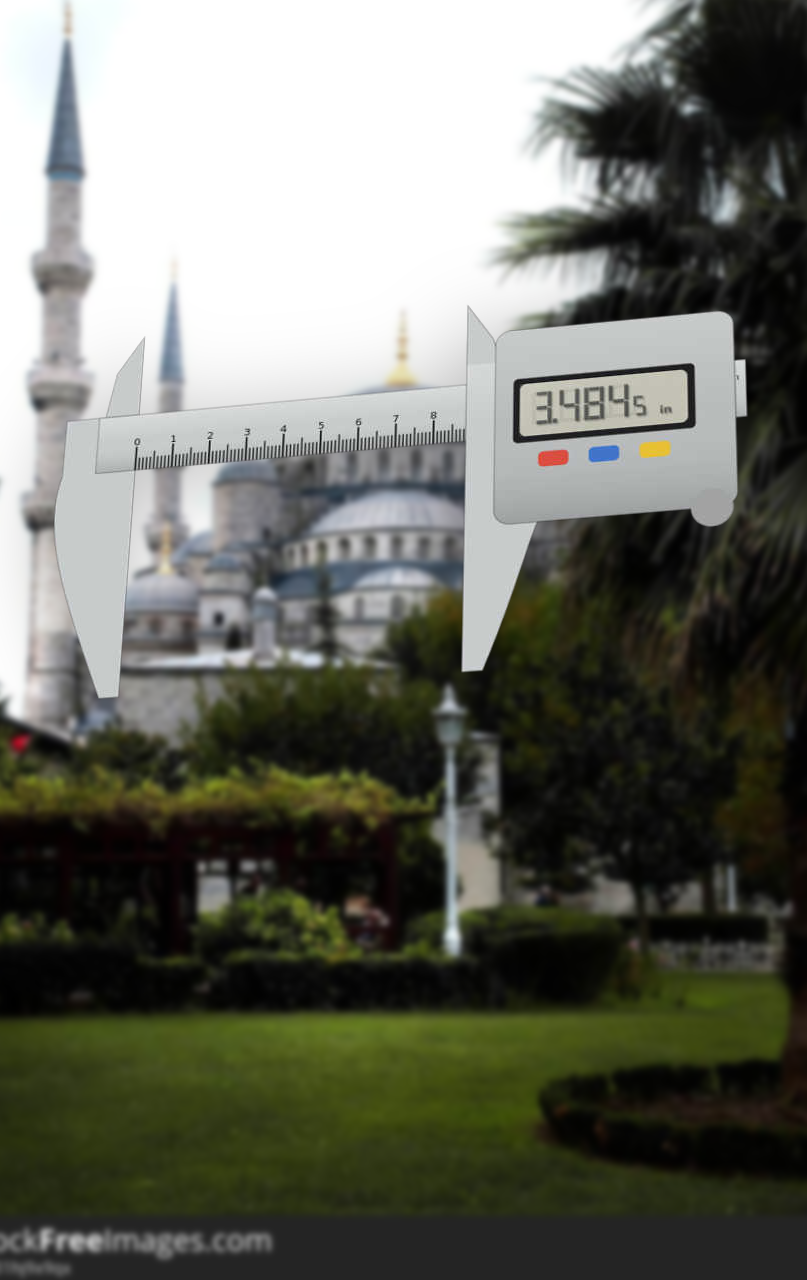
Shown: 3.4845 in
